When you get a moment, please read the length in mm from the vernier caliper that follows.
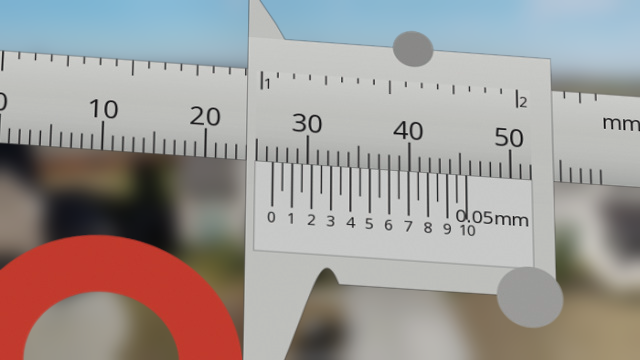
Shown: 26.6 mm
